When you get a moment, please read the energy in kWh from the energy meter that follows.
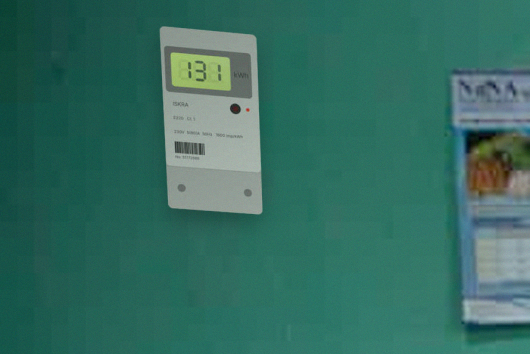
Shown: 131 kWh
